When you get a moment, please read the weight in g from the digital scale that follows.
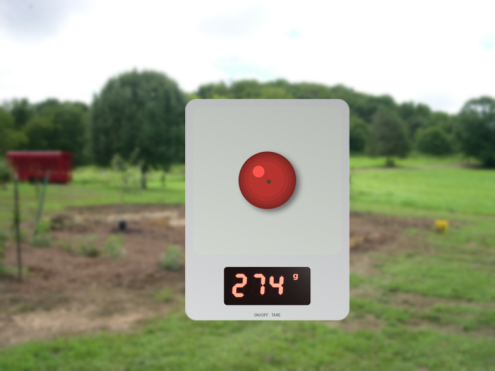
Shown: 274 g
